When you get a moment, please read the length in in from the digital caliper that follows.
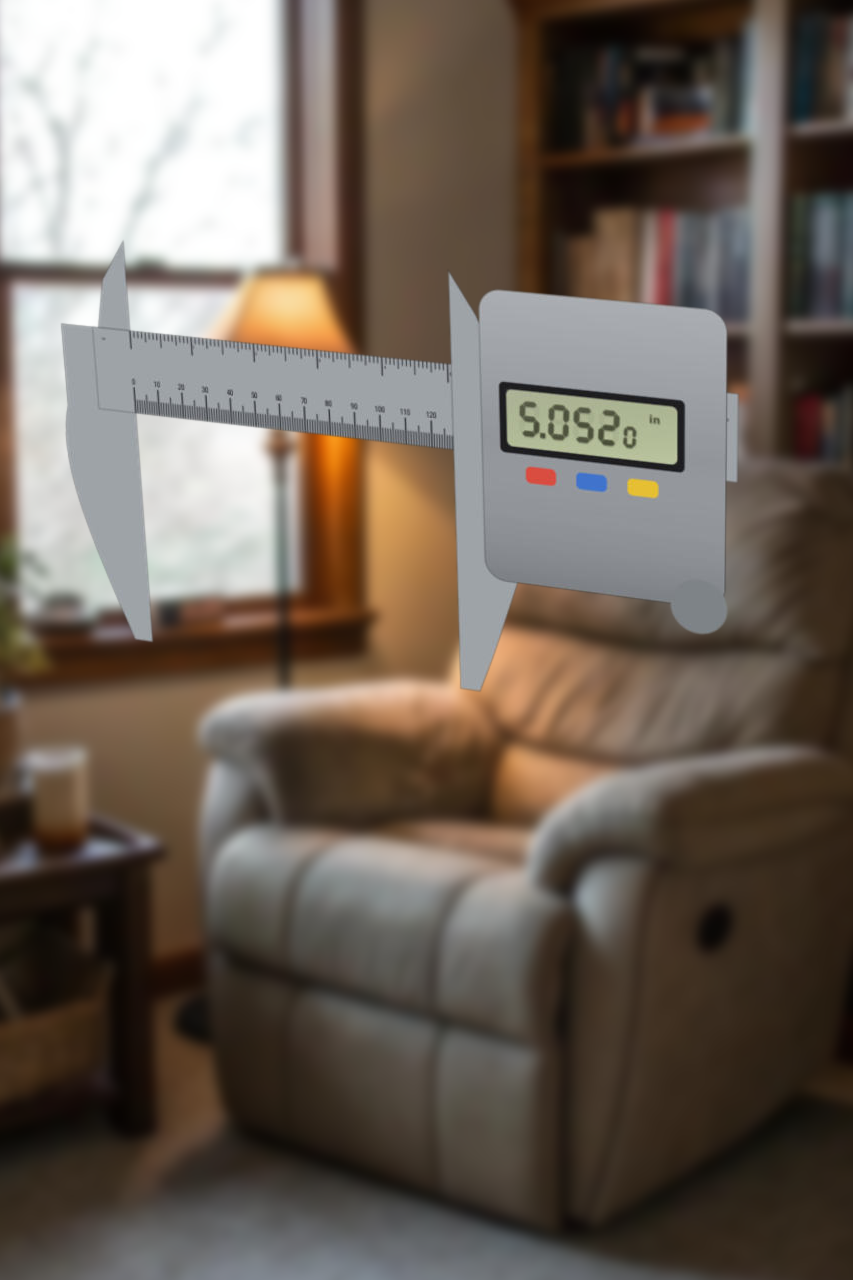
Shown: 5.0520 in
